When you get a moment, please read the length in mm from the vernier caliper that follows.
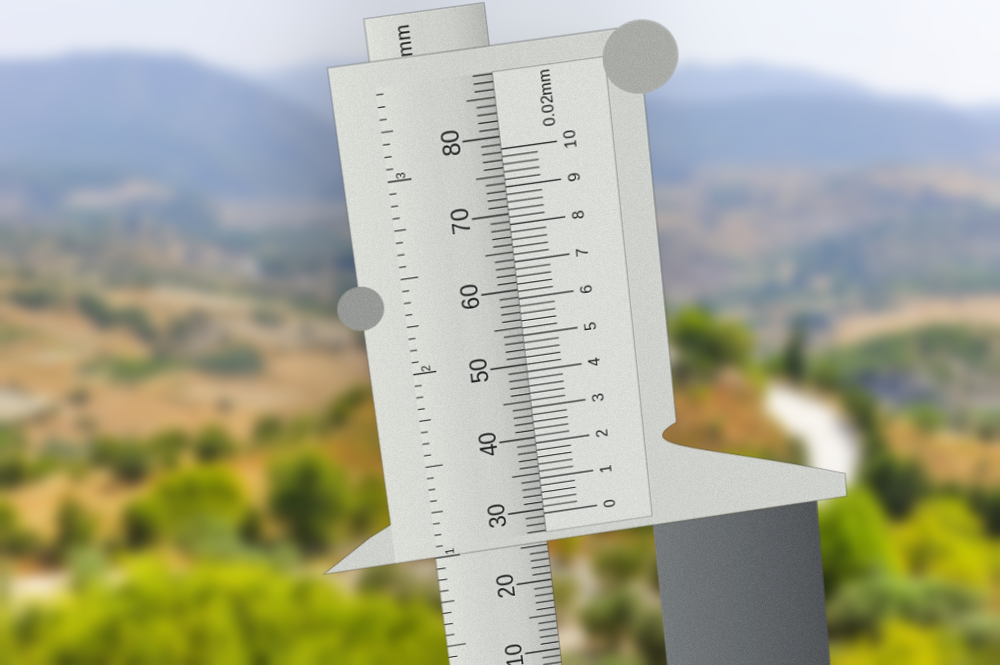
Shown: 29.4 mm
